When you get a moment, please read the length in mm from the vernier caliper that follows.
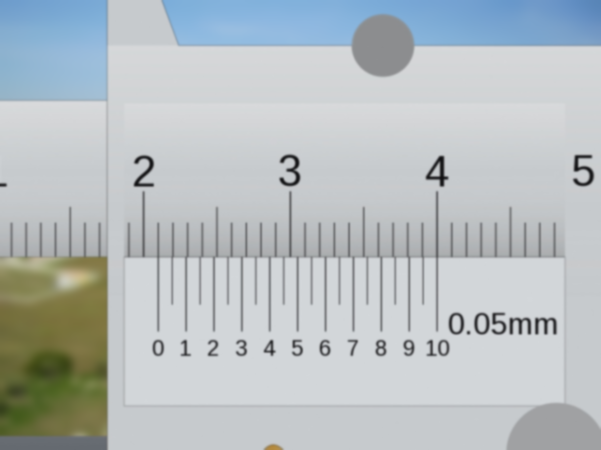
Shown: 21.0 mm
